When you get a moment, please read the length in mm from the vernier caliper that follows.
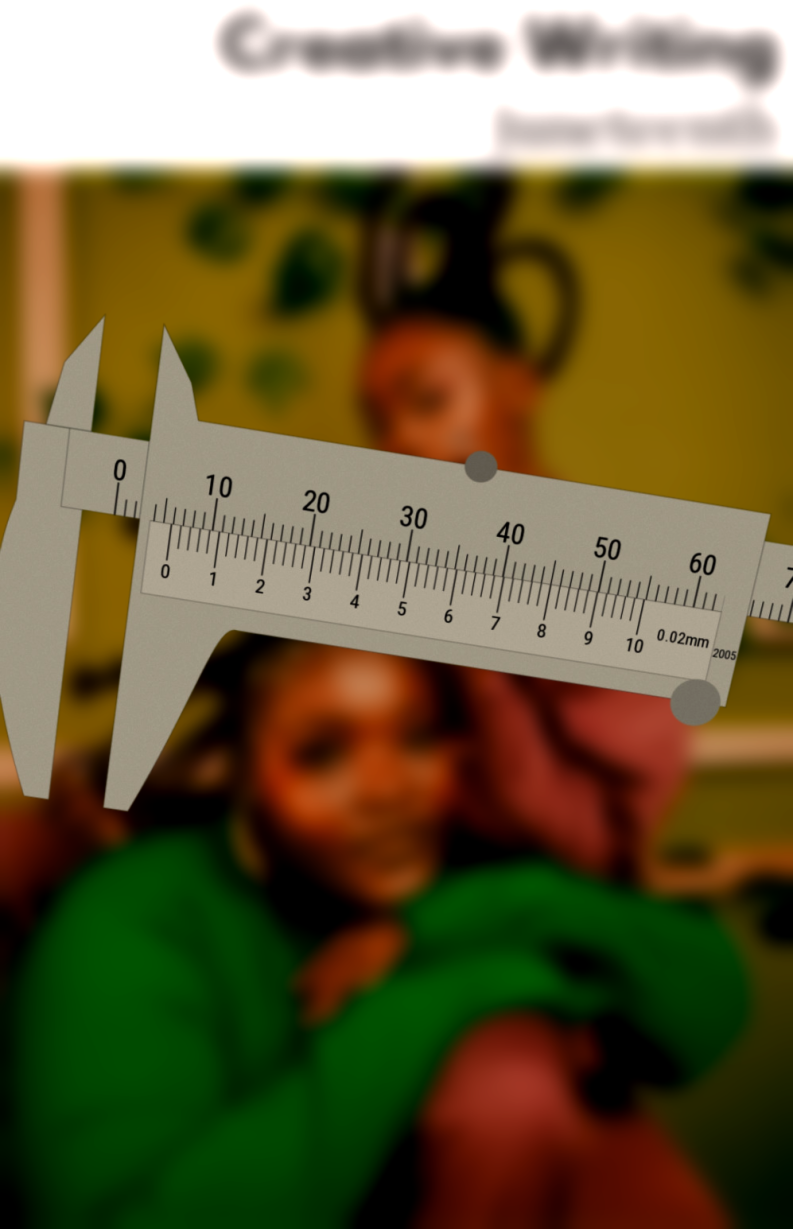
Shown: 5.8 mm
